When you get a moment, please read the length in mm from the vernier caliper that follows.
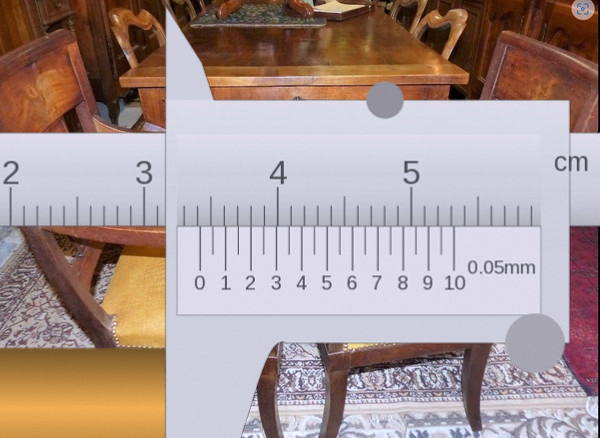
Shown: 34.2 mm
